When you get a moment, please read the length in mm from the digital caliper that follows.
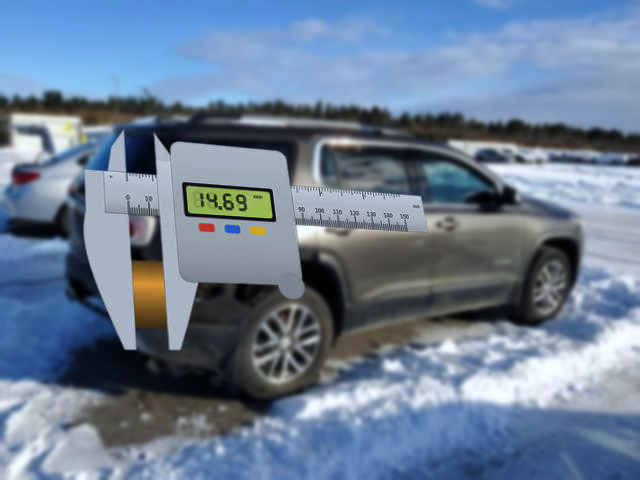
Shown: 14.69 mm
